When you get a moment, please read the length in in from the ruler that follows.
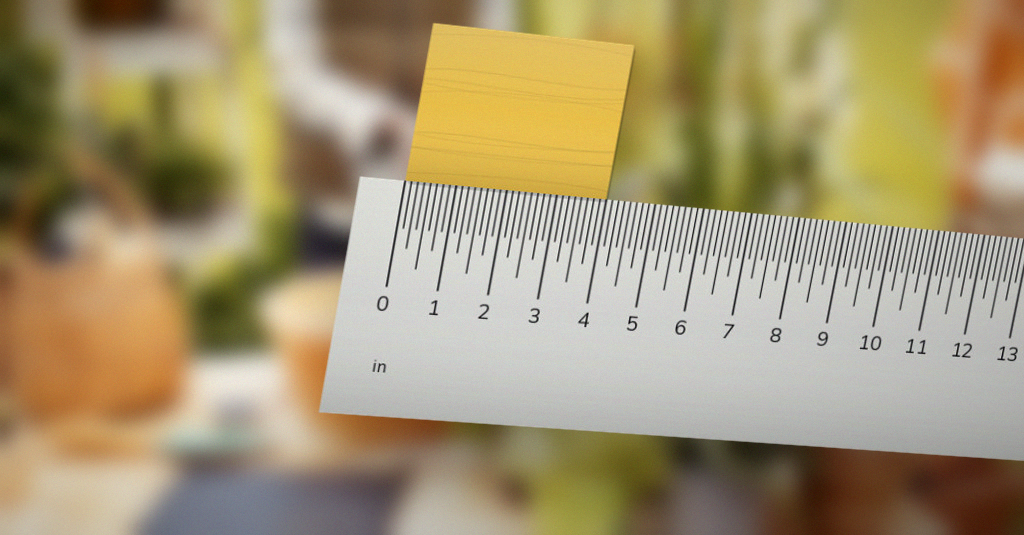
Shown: 4 in
